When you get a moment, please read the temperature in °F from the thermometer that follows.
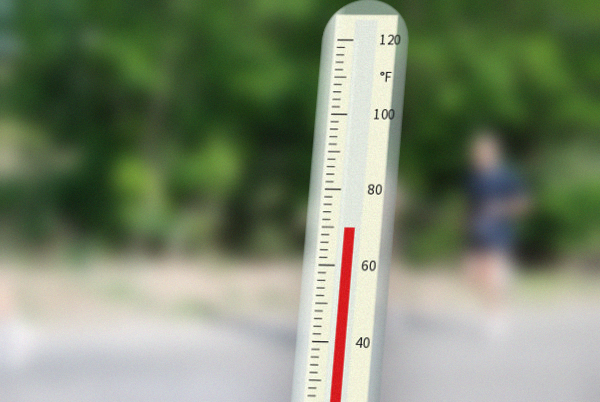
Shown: 70 °F
